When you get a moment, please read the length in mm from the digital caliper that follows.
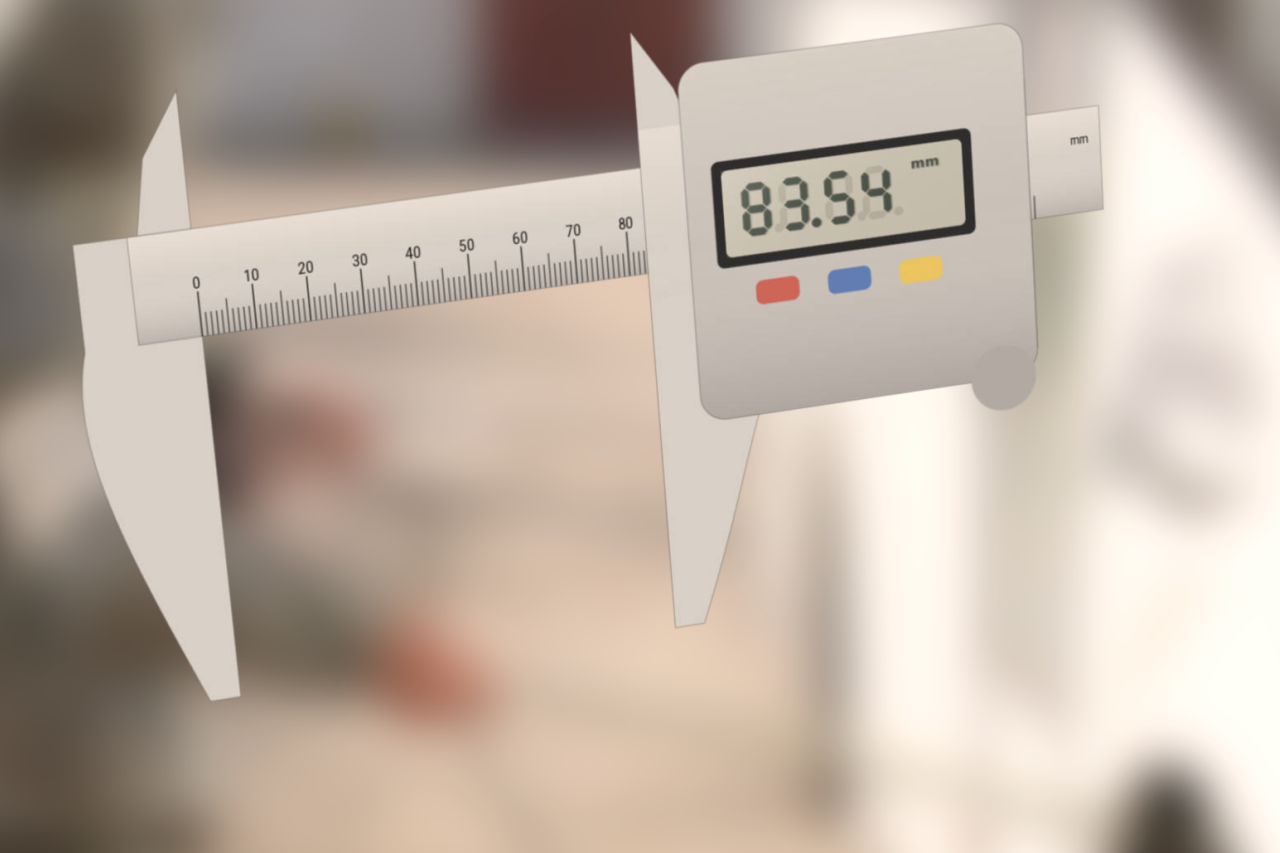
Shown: 83.54 mm
